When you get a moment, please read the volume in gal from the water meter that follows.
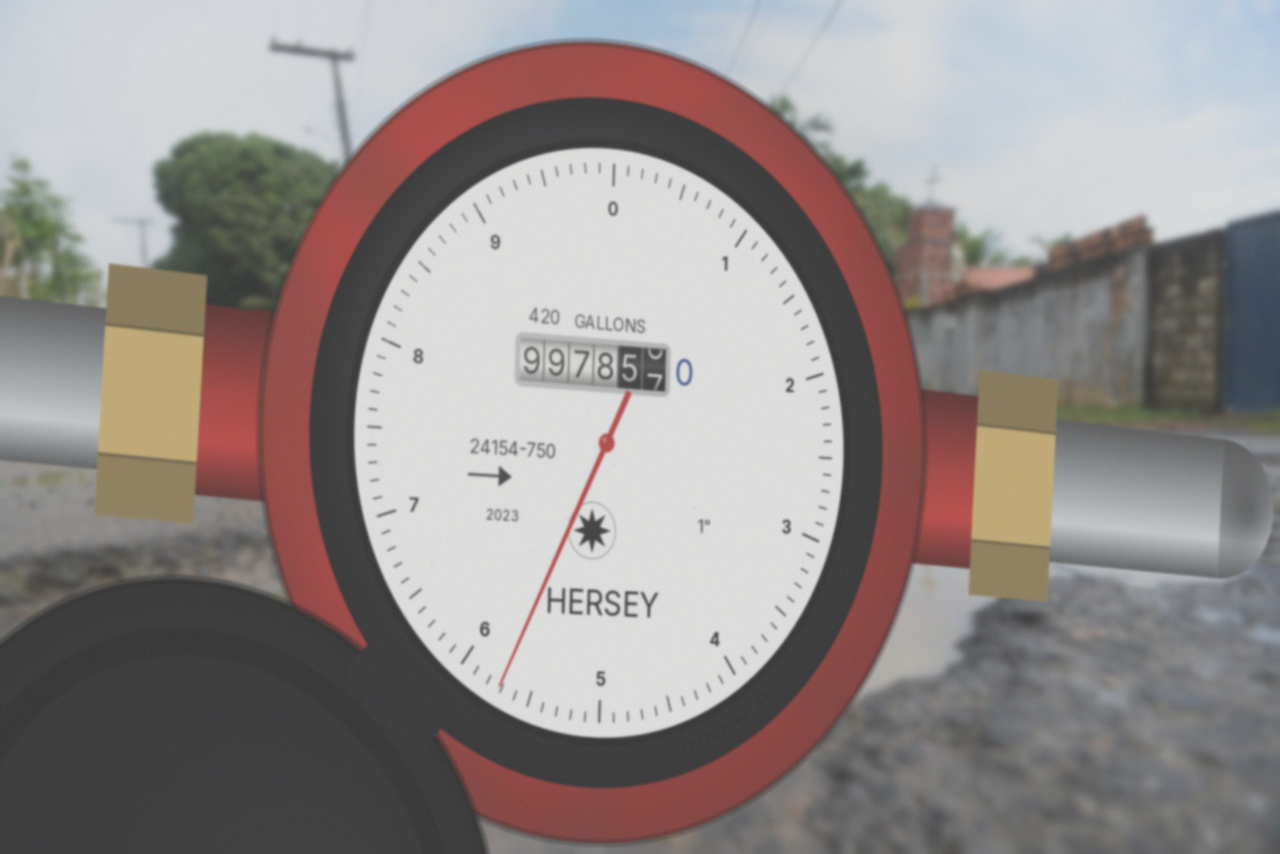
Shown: 9978565.7 gal
